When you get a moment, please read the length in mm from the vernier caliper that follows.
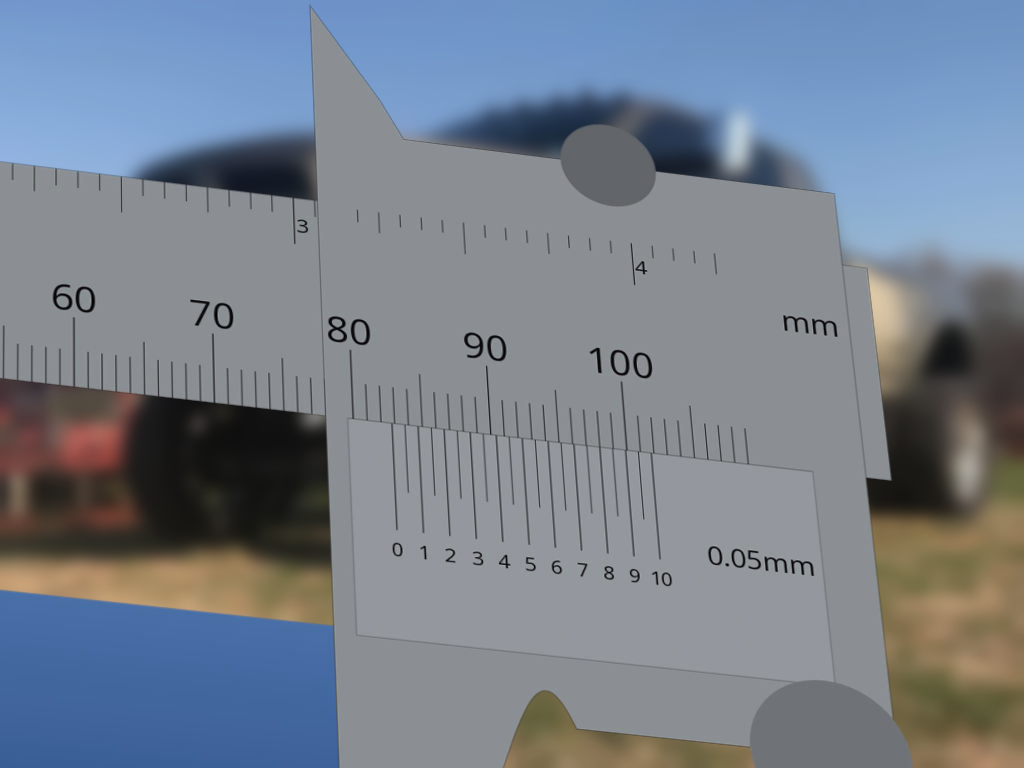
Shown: 82.8 mm
